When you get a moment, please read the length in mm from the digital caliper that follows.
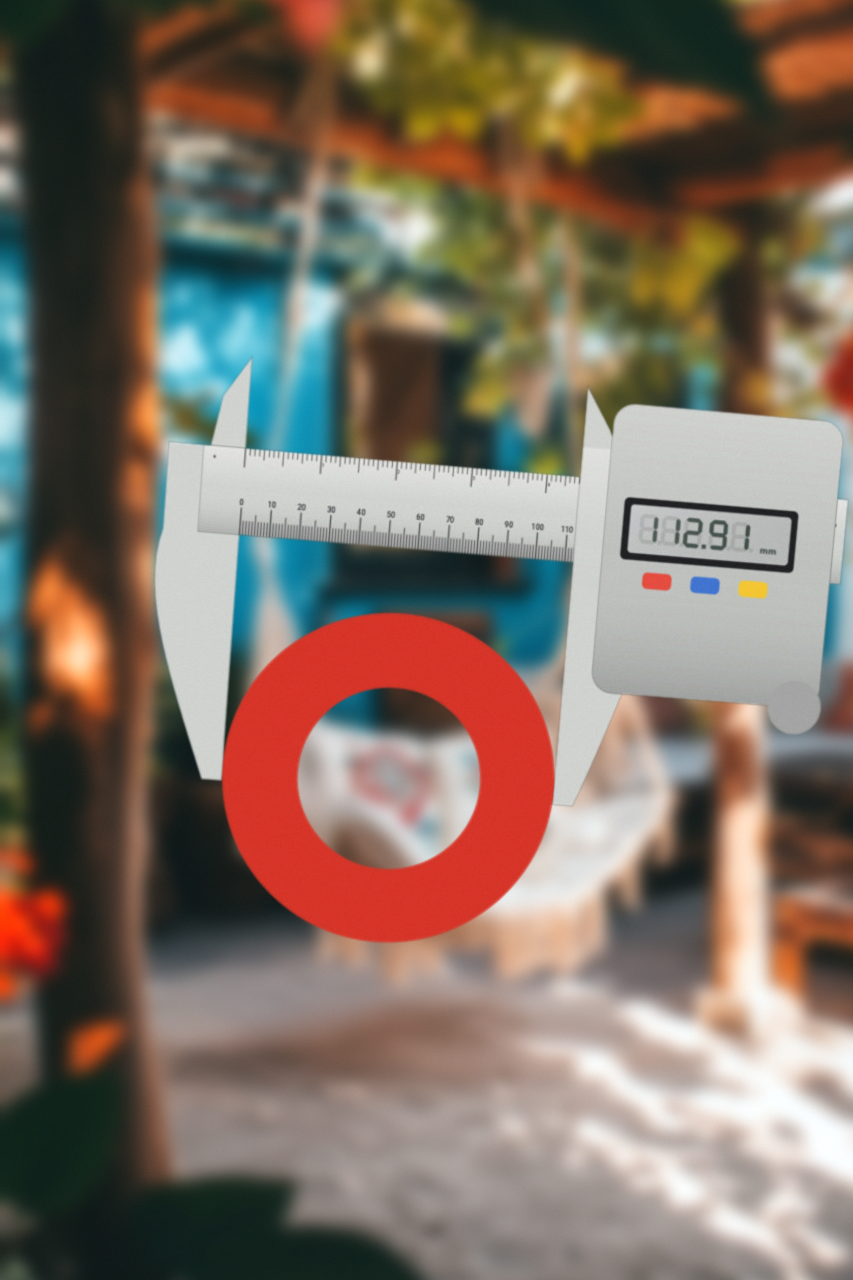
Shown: 112.91 mm
